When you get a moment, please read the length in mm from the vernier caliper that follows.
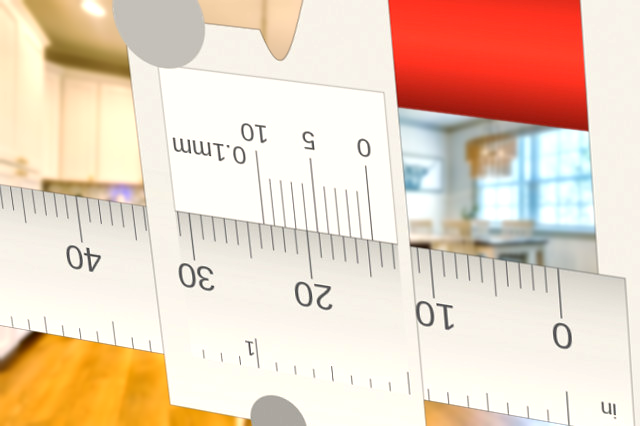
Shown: 14.6 mm
